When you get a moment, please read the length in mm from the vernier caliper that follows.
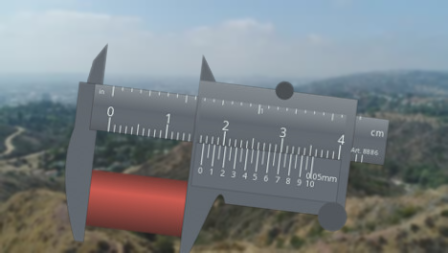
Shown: 16.6 mm
